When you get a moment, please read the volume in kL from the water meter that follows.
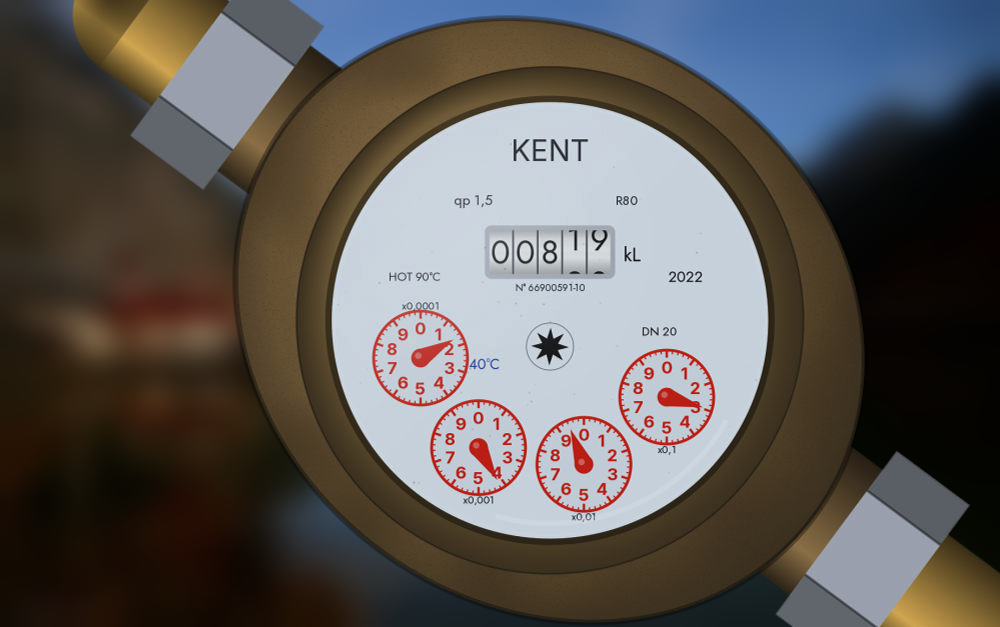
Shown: 819.2941 kL
